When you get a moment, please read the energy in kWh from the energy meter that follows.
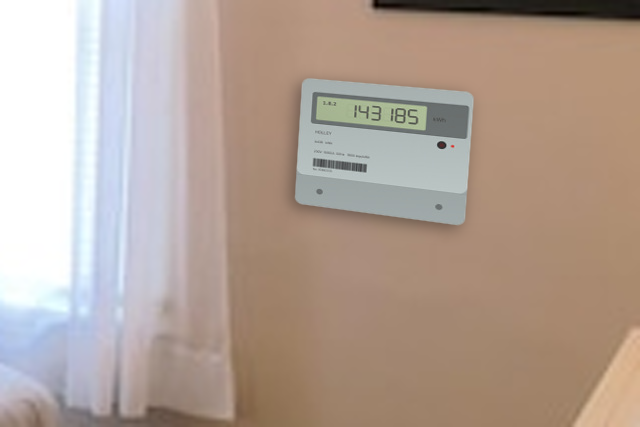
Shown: 143185 kWh
